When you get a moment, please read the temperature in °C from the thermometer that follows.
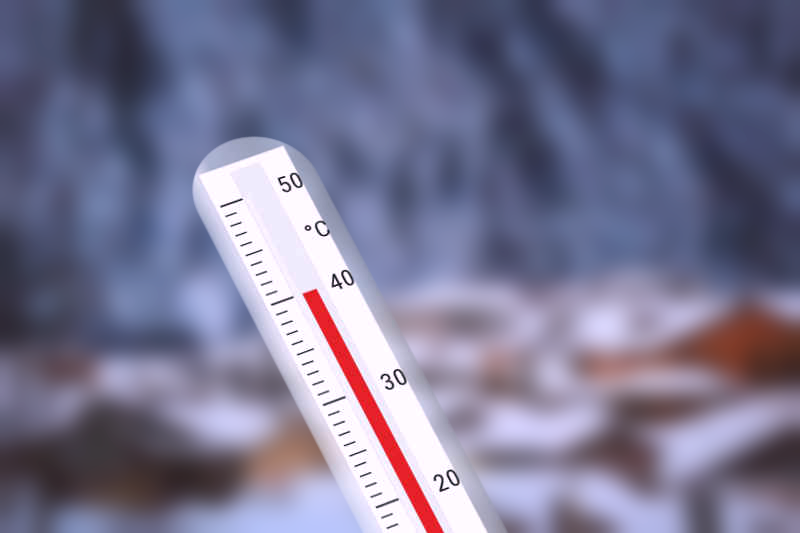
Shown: 40 °C
